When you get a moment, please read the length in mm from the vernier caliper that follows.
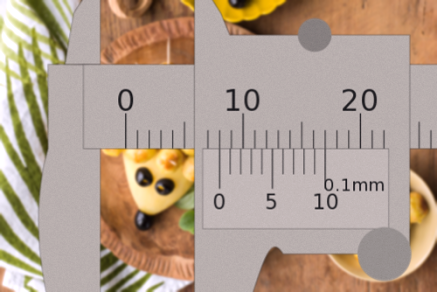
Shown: 8.0 mm
